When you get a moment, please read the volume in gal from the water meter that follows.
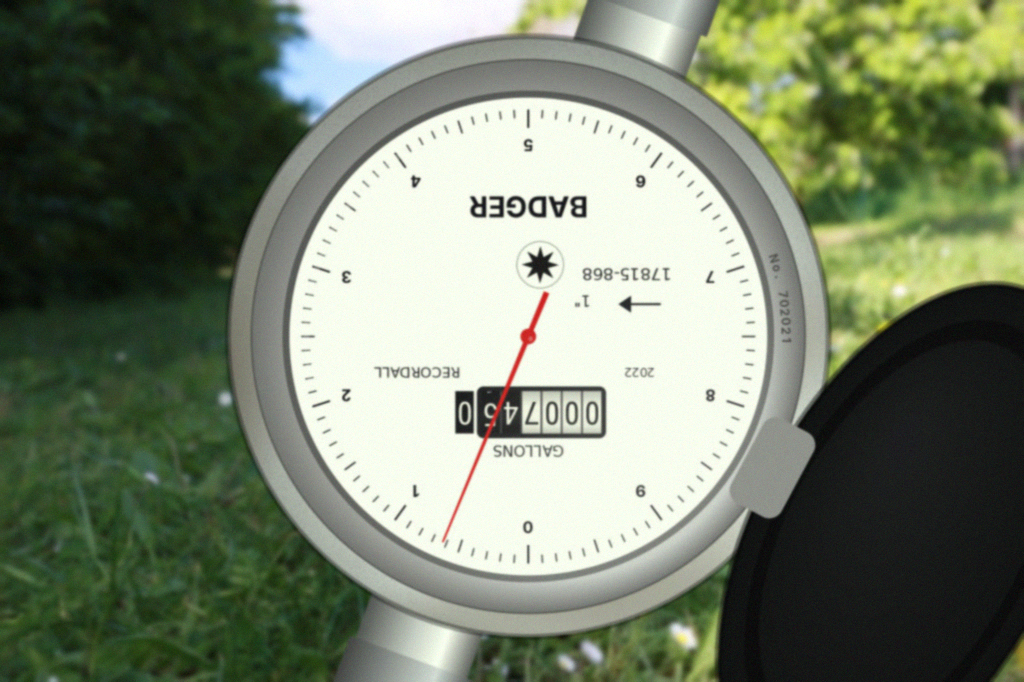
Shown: 7450.6 gal
